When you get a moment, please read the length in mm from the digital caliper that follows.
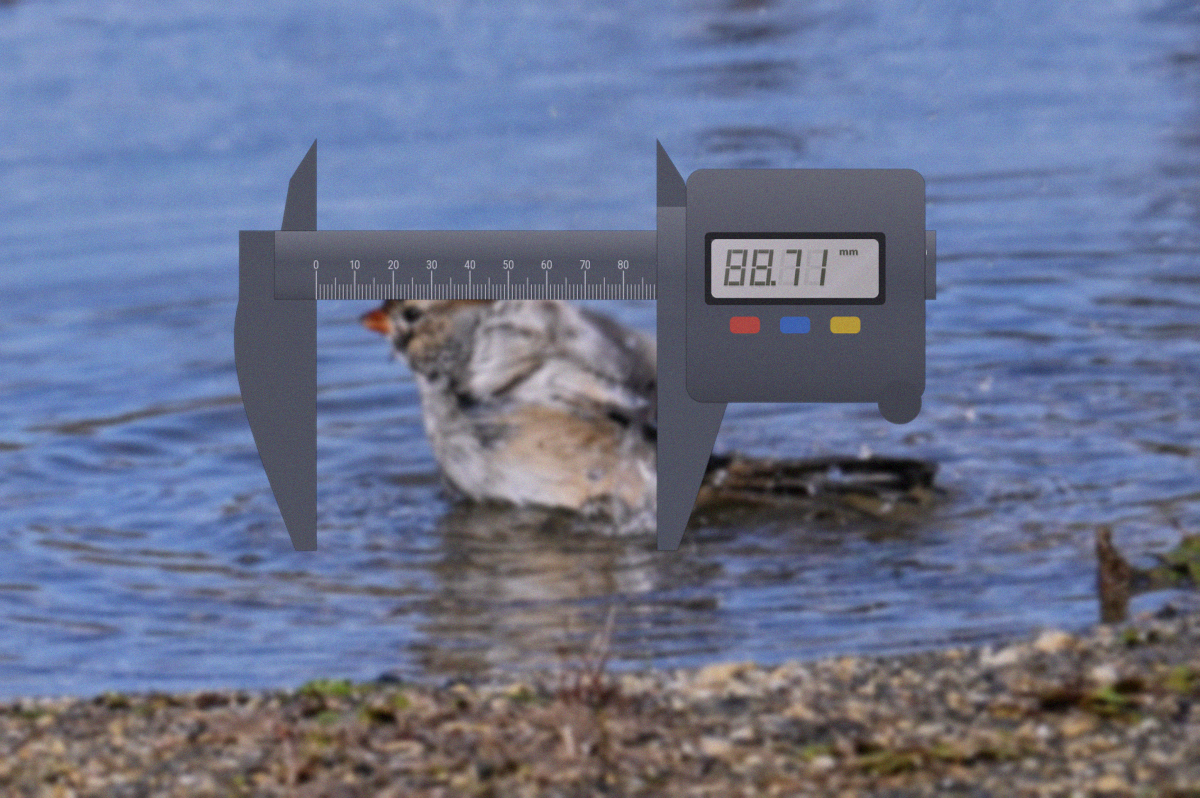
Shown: 88.71 mm
